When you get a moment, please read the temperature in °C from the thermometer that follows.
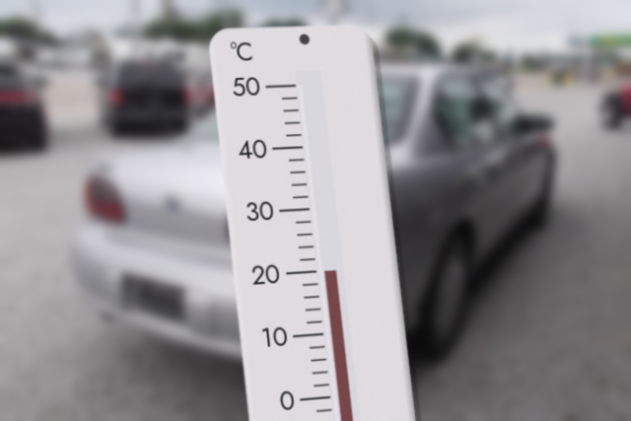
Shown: 20 °C
